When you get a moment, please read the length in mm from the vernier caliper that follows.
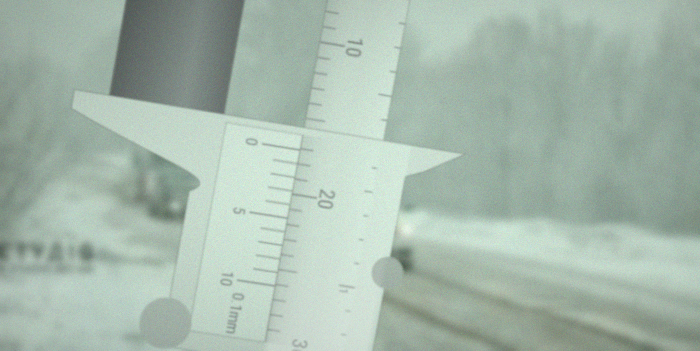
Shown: 17.1 mm
